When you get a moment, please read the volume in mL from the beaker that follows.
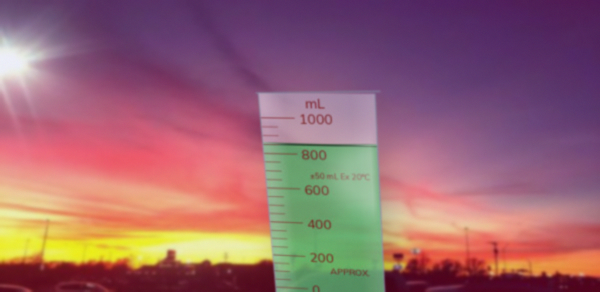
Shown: 850 mL
